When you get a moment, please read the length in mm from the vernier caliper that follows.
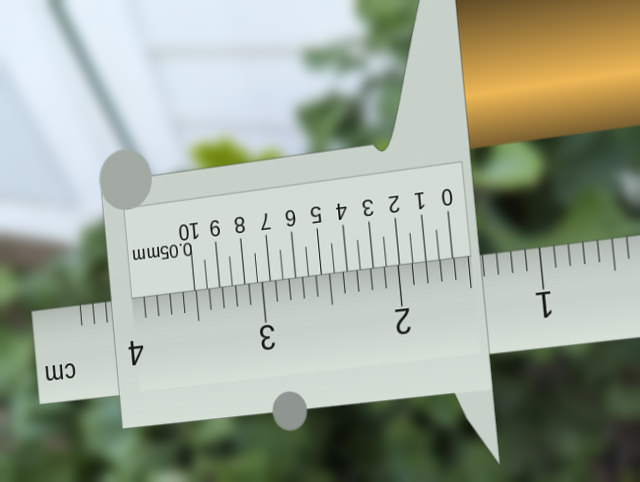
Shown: 16.1 mm
